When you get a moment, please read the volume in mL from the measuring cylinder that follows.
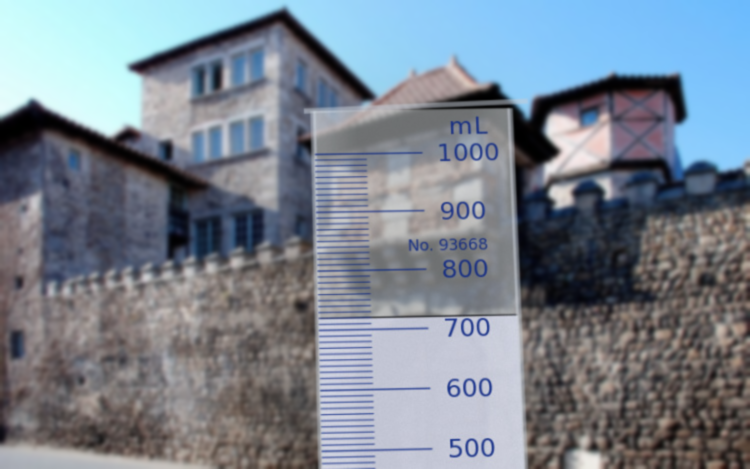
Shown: 720 mL
